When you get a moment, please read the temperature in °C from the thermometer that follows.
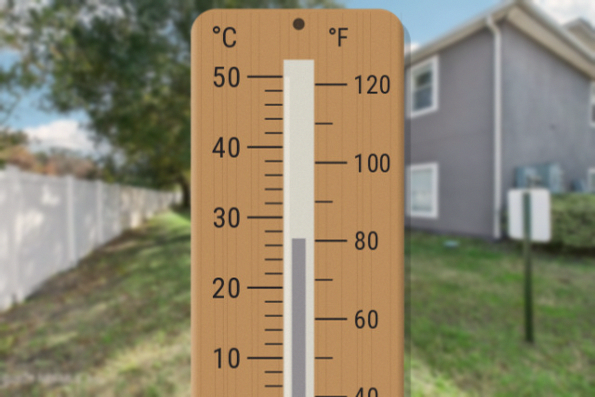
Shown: 27 °C
